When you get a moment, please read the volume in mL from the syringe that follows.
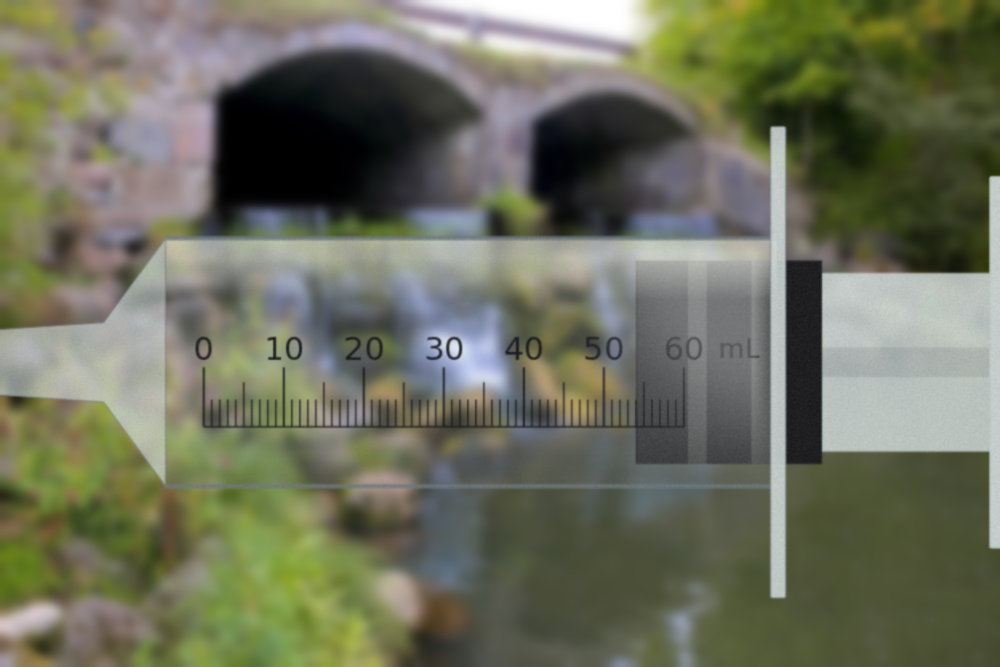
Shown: 54 mL
